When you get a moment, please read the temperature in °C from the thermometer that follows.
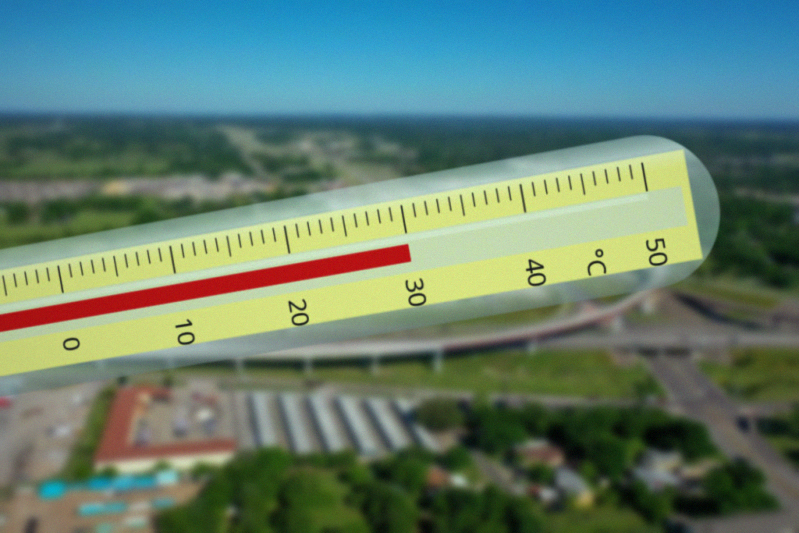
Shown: 30 °C
